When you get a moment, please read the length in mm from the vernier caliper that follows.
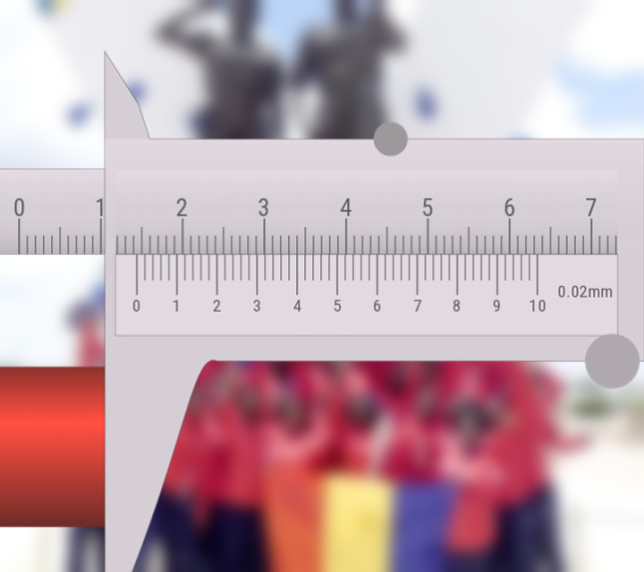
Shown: 14.4 mm
